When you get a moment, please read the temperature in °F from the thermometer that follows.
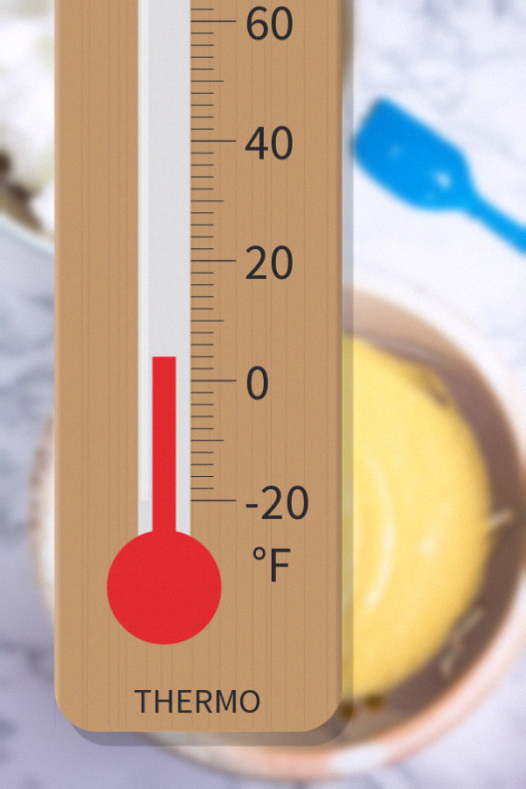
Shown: 4 °F
